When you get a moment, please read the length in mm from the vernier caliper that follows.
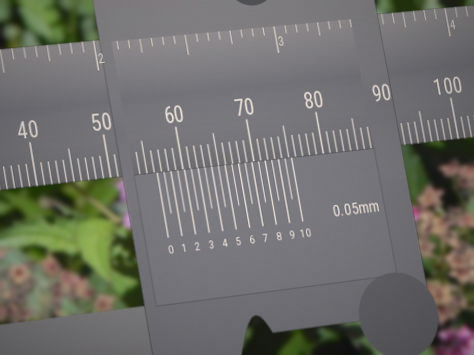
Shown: 56.4 mm
